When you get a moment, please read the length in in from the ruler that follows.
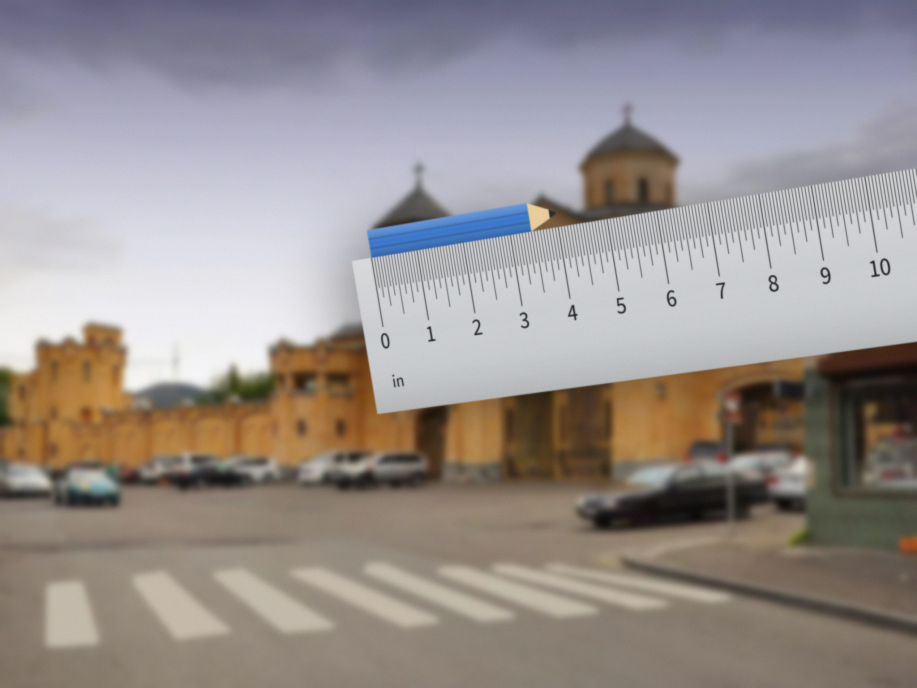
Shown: 4 in
